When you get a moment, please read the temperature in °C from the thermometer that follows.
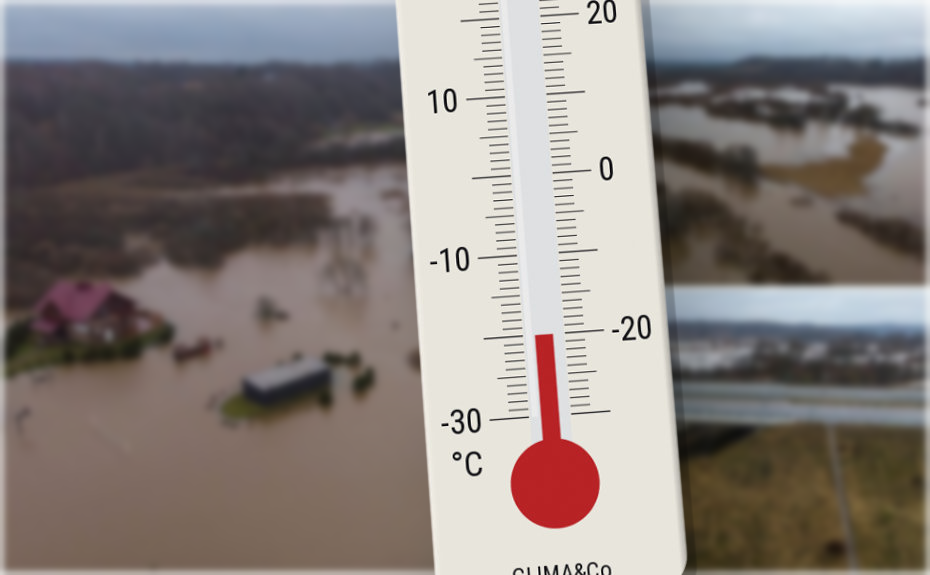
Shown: -20 °C
